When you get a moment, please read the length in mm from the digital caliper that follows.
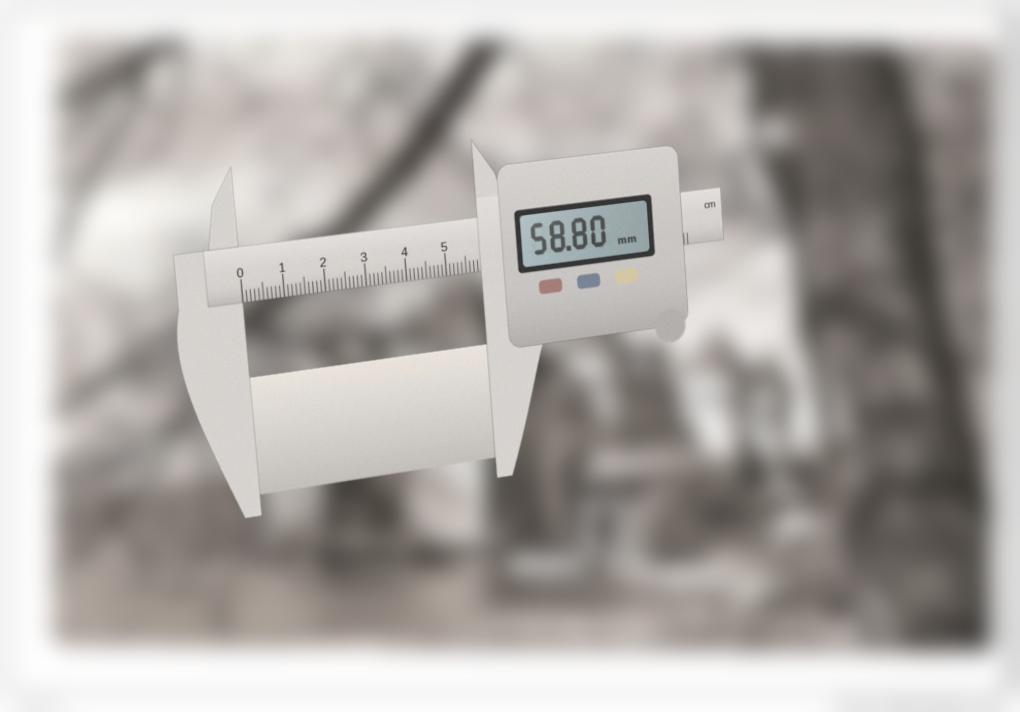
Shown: 58.80 mm
